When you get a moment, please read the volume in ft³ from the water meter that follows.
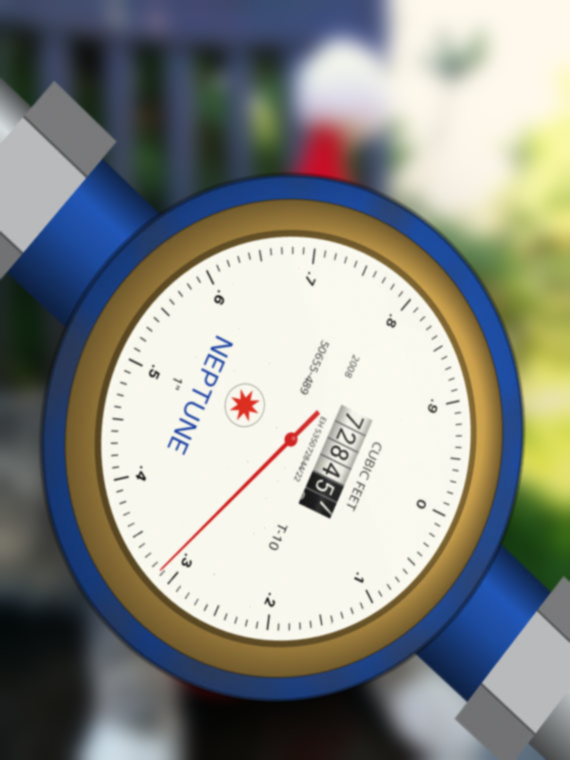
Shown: 728457.31 ft³
